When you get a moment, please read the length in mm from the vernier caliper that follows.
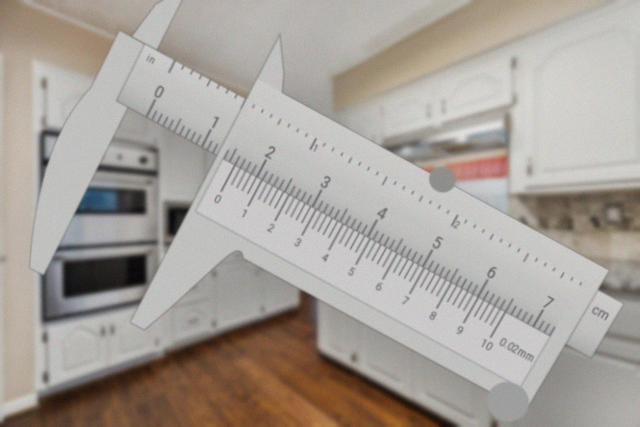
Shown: 16.0 mm
